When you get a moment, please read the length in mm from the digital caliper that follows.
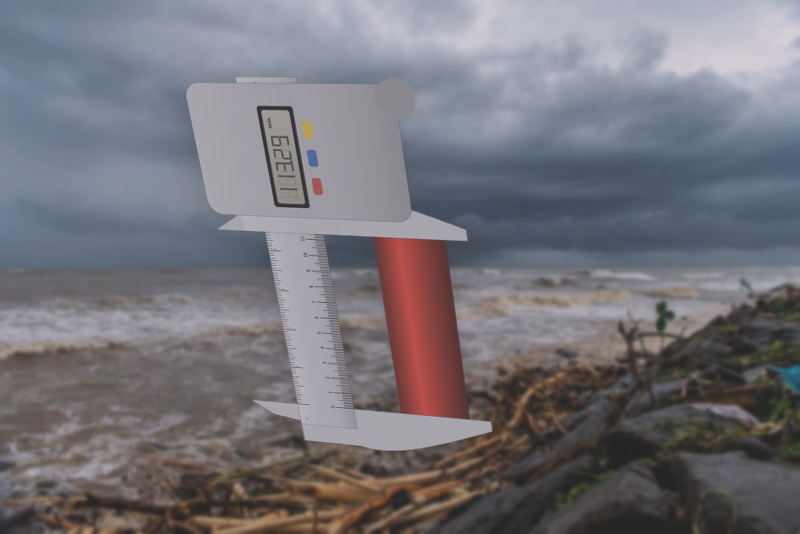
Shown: 113.29 mm
